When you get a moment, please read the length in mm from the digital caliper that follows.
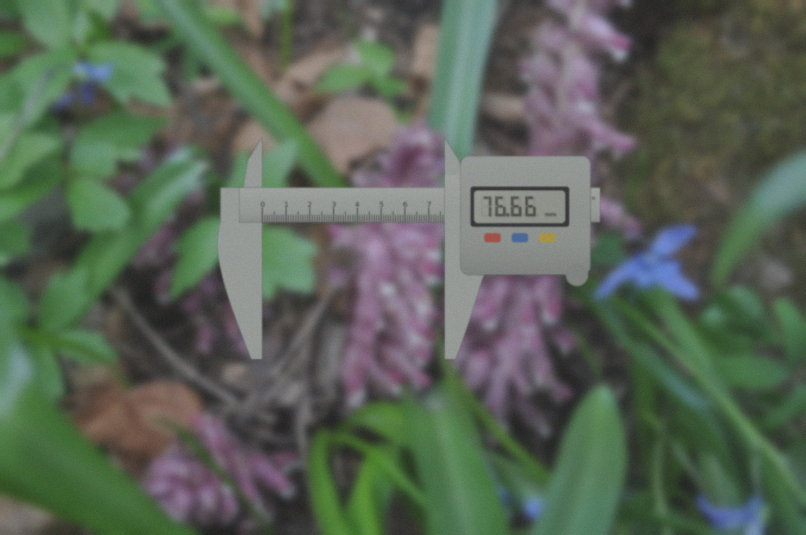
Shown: 76.66 mm
